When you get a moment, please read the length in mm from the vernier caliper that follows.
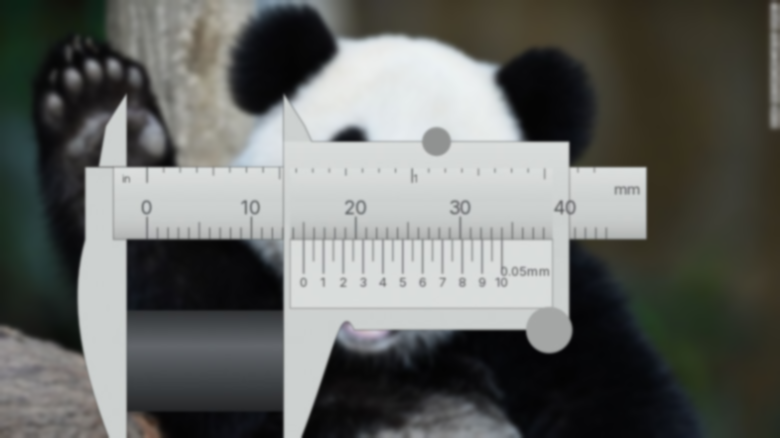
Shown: 15.0 mm
